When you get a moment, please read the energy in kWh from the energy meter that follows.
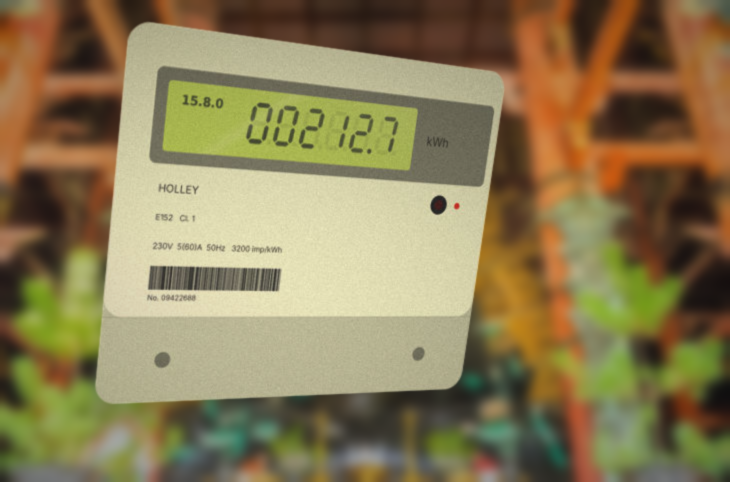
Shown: 212.7 kWh
